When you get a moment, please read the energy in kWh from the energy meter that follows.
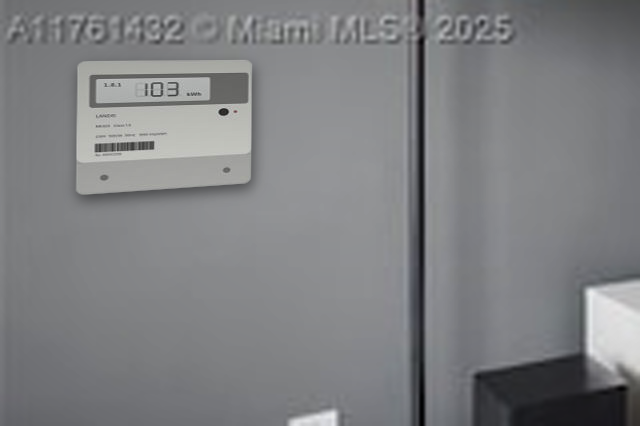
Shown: 103 kWh
